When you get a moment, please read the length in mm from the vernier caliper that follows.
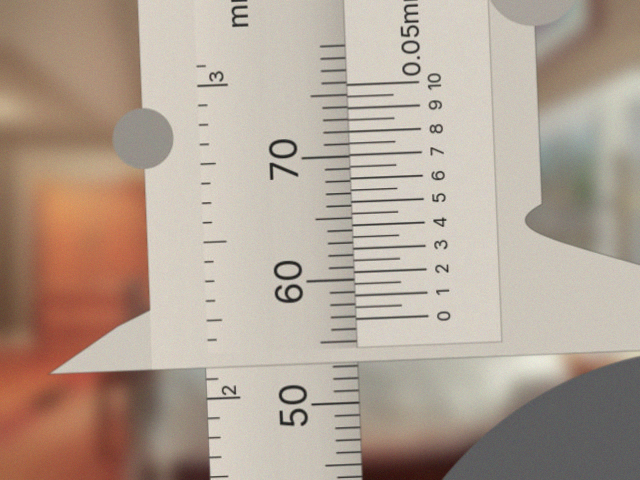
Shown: 56.8 mm
